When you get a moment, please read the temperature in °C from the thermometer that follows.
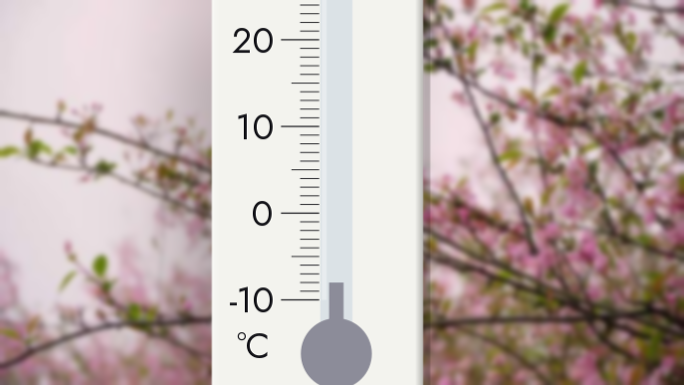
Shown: -8 °C
